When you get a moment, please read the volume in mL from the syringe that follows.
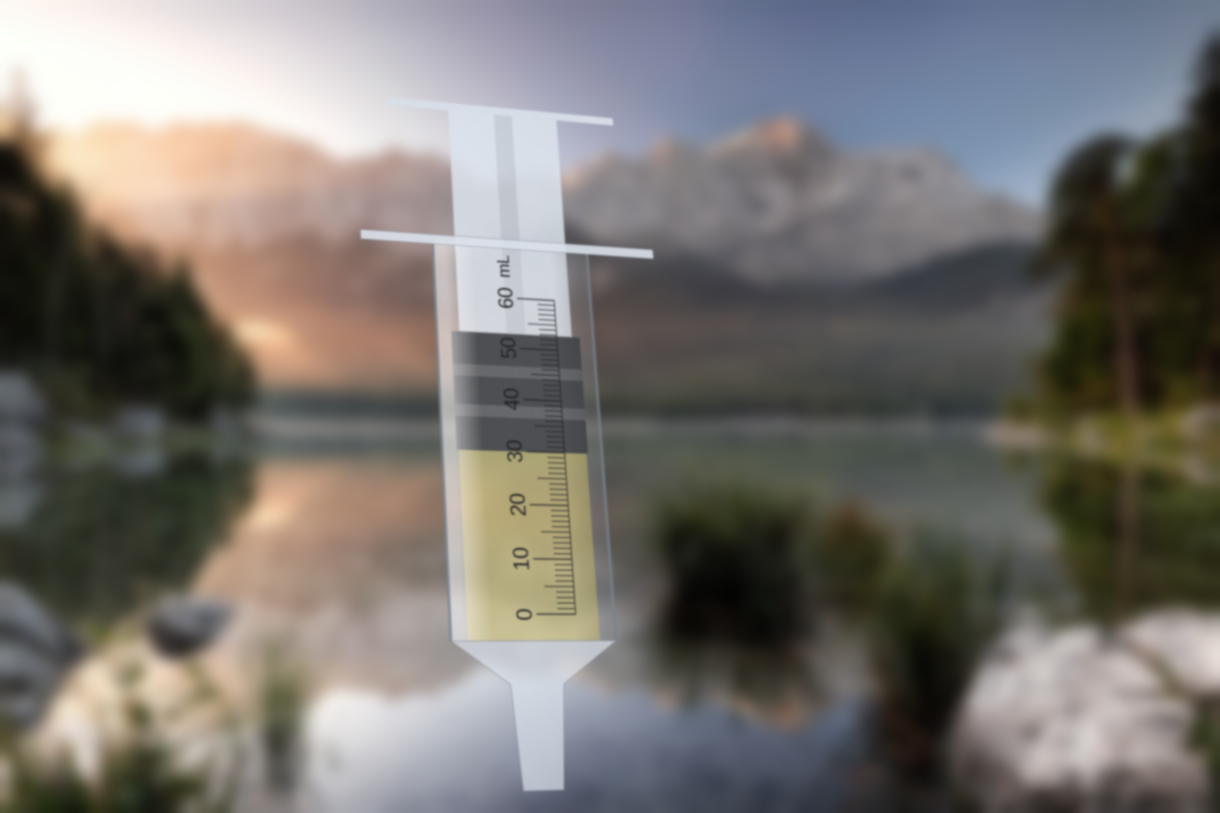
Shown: 30 mL
